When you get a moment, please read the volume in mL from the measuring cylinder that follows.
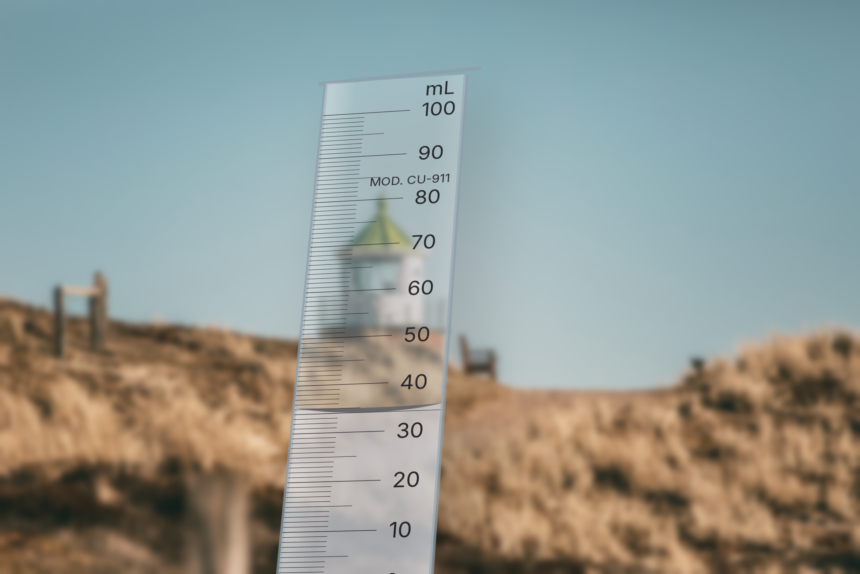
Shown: 34 mL
